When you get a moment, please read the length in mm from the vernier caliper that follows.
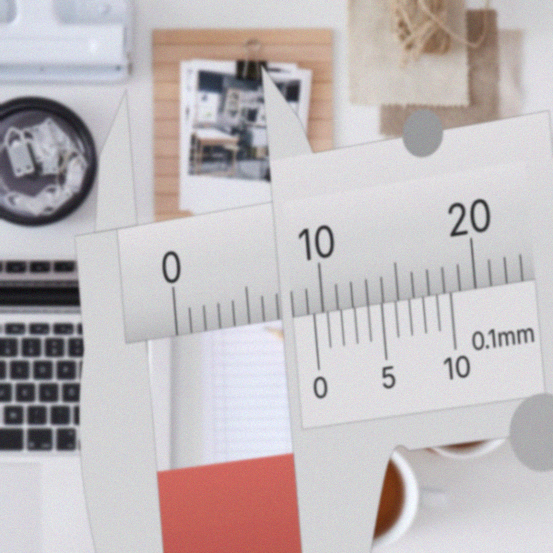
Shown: 9.4 mm
